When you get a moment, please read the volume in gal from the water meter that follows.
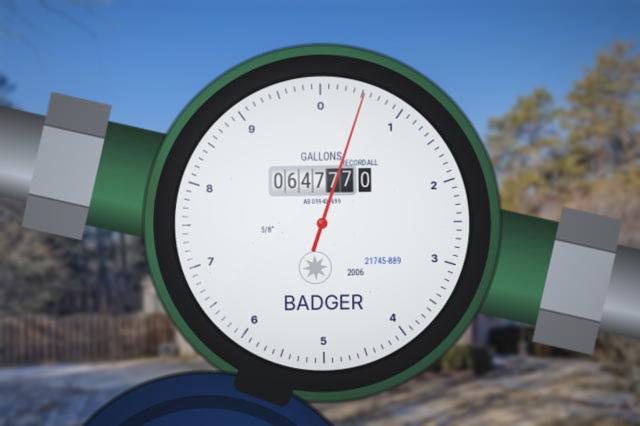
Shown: 647770.5 gal
